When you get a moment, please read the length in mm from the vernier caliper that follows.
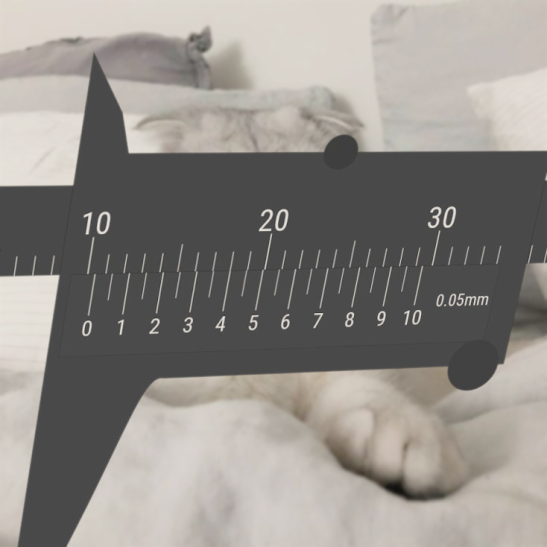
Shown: 10.4 mm
